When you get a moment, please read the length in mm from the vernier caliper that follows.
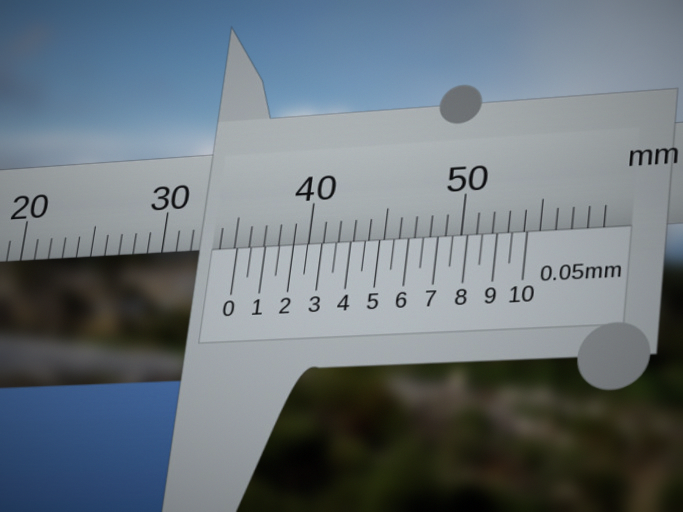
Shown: 35.2 mm
